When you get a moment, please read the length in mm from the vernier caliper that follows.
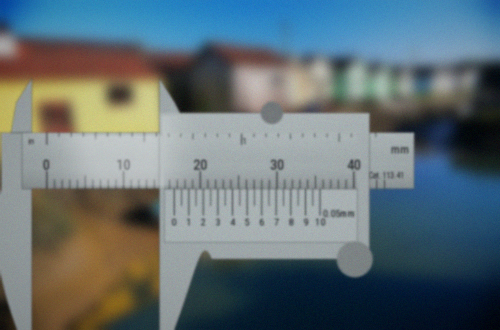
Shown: 16.6 mm
